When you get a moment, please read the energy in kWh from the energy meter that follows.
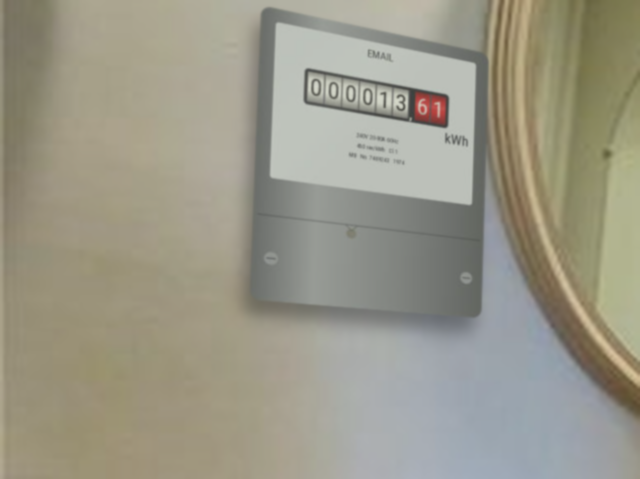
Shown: 13.61 kWh
